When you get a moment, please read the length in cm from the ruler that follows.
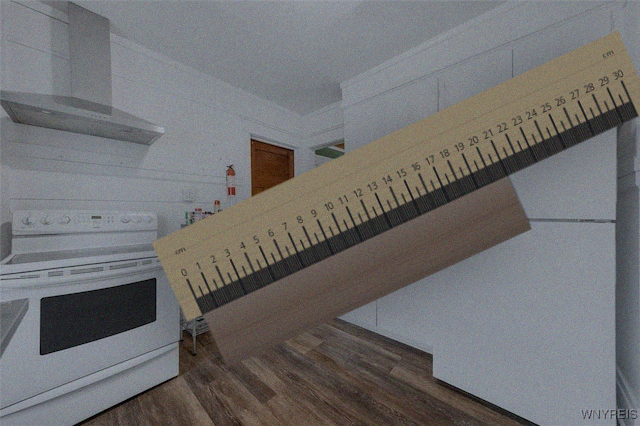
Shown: 21 cm
